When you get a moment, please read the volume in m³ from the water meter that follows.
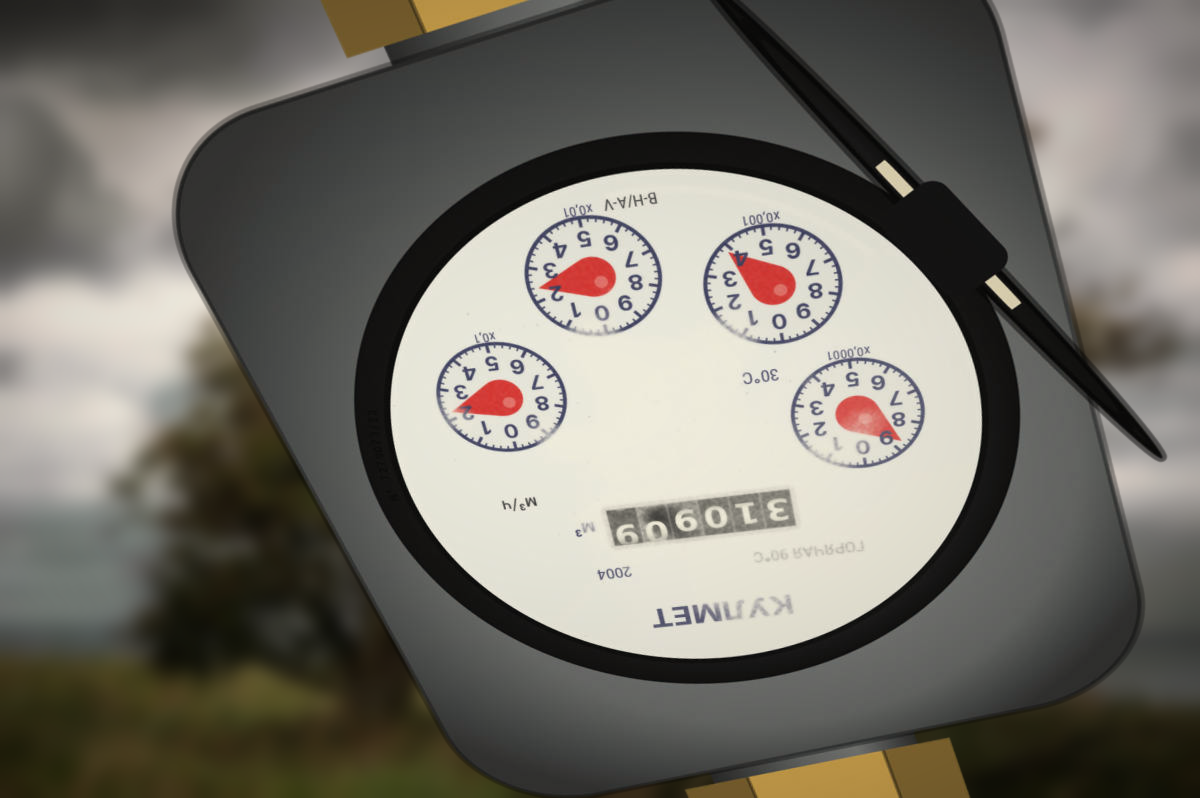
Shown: 310909.2238 m³
